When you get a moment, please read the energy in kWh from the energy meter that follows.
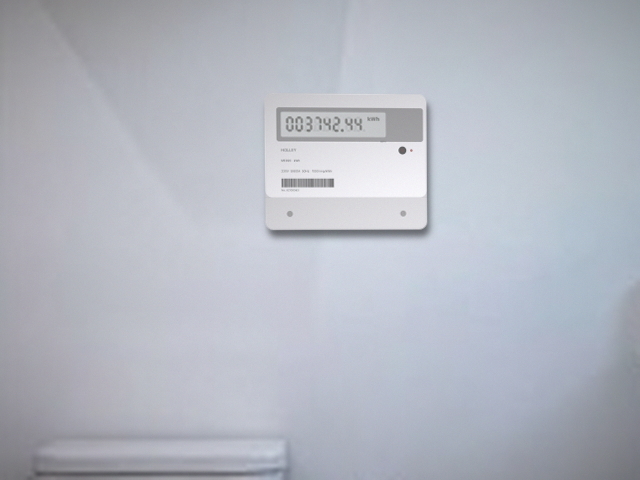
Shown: 3742.44 kWh
